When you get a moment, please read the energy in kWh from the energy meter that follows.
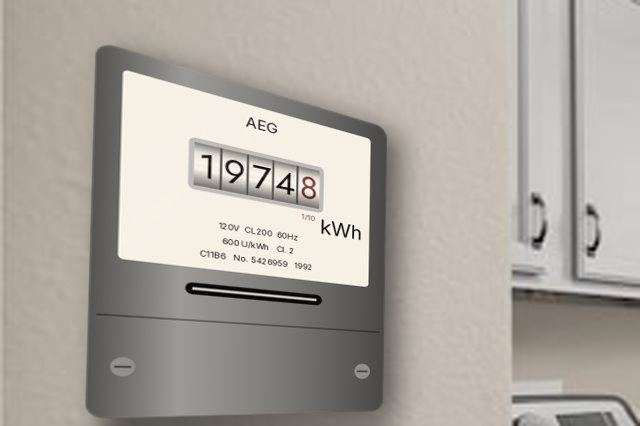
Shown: 1974.8 kWh
